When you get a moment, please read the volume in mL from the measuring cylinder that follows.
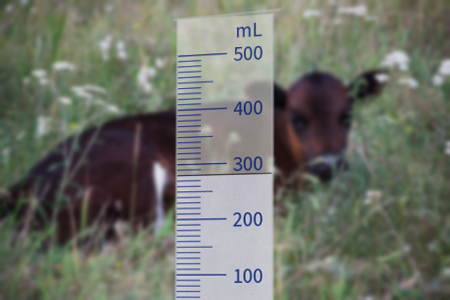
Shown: 280 mL
